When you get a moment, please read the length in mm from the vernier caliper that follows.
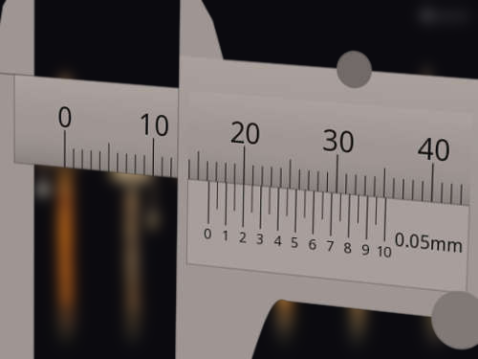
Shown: 16.2 mm
